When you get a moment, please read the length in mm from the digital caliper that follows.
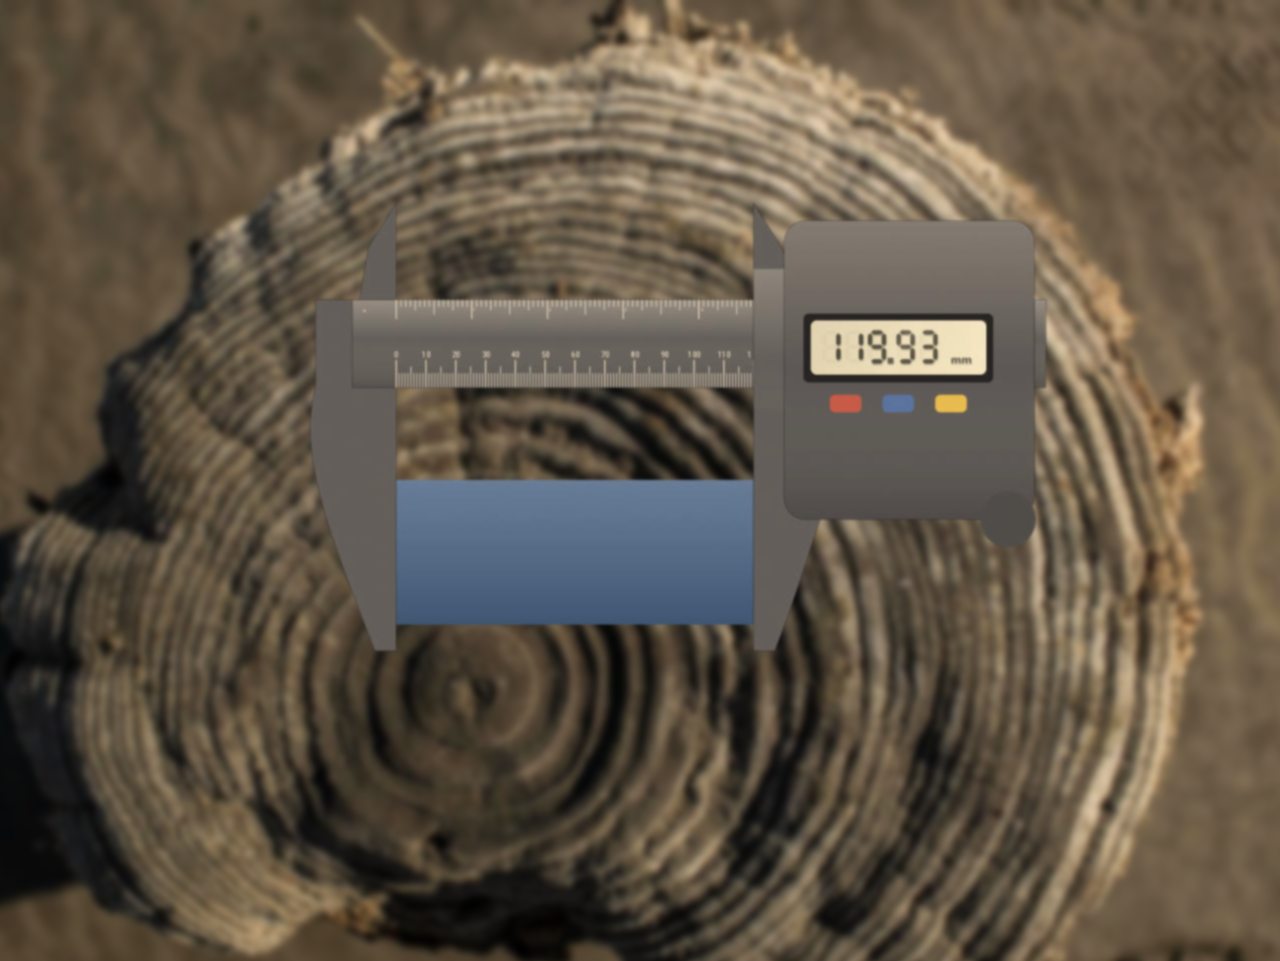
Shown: 119.93 mm
